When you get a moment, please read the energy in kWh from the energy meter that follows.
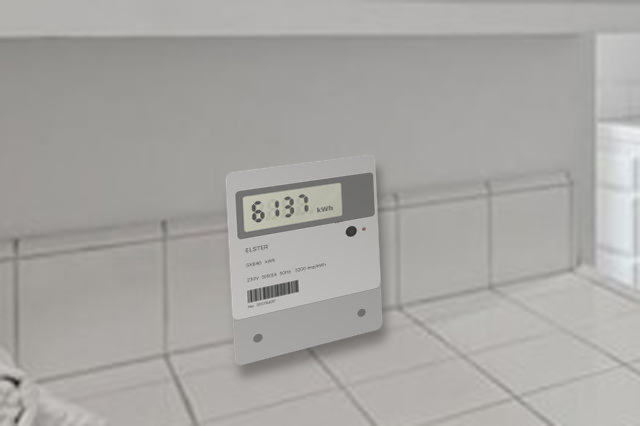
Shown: 6137 kWh
